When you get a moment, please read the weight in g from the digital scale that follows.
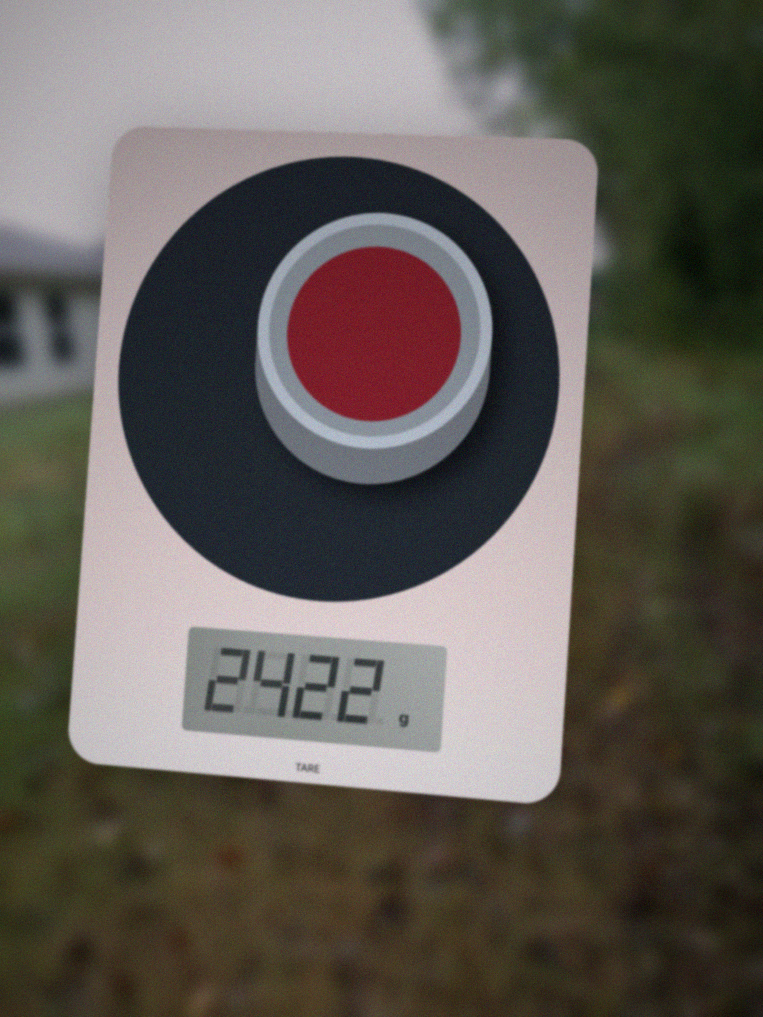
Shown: 2422 g
